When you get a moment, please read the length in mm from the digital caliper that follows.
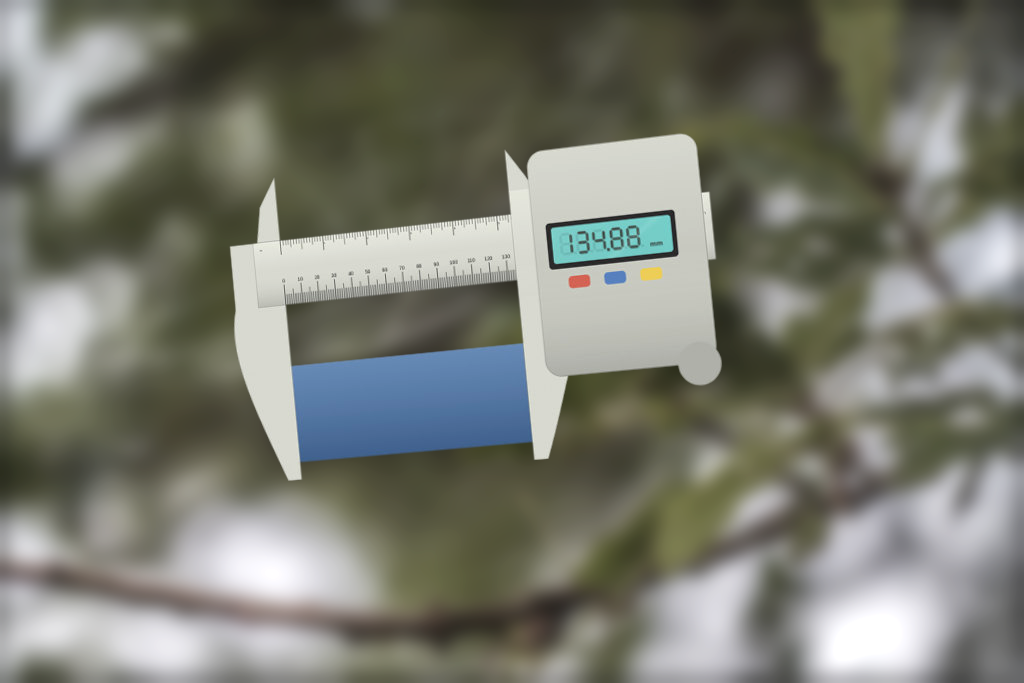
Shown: 134.88 mm
